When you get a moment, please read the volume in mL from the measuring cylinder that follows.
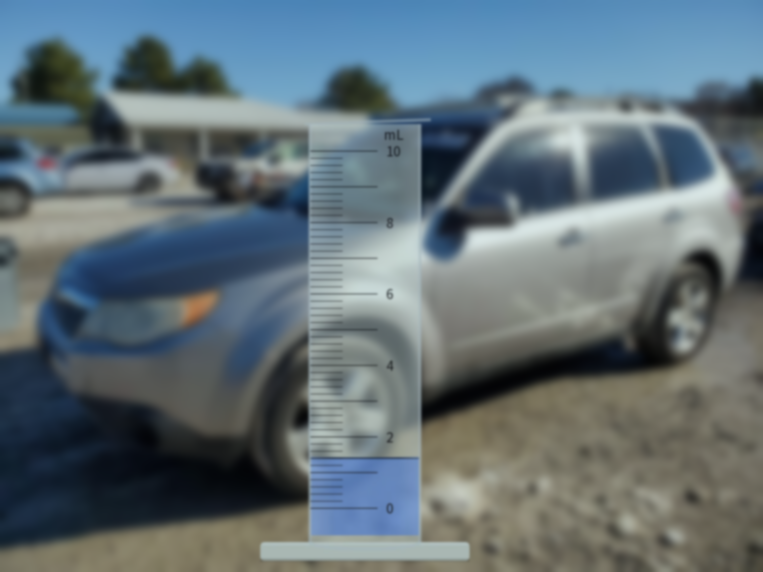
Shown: 1.4 mL
